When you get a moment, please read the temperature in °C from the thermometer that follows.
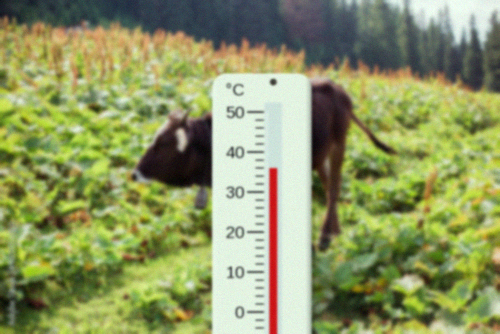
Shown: 36 °C
